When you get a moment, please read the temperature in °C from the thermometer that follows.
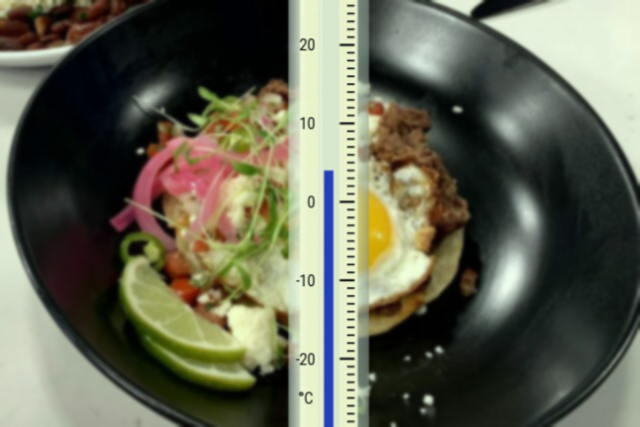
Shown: 4 °C
